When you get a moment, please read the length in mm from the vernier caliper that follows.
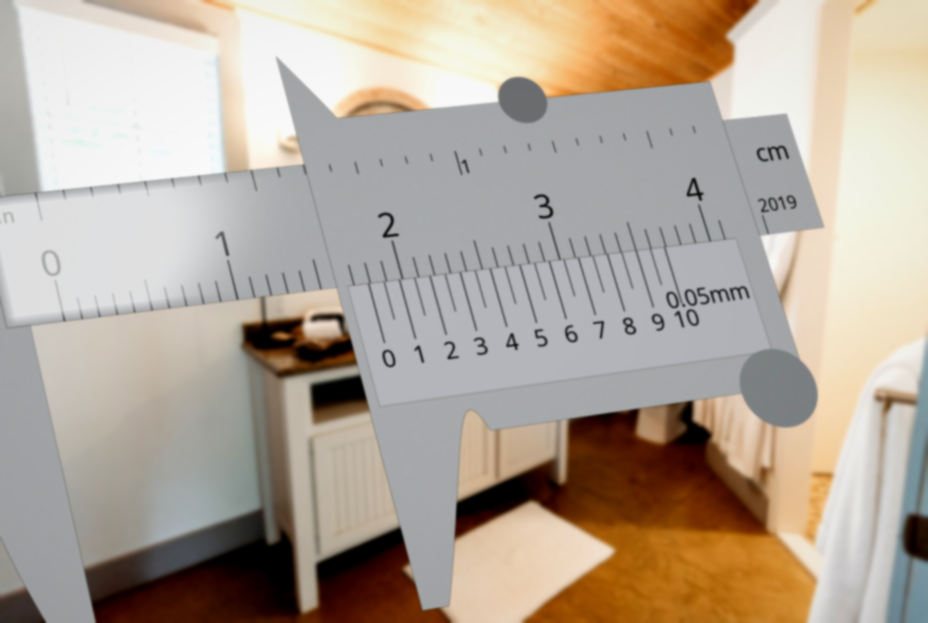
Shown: 17.9 mm
